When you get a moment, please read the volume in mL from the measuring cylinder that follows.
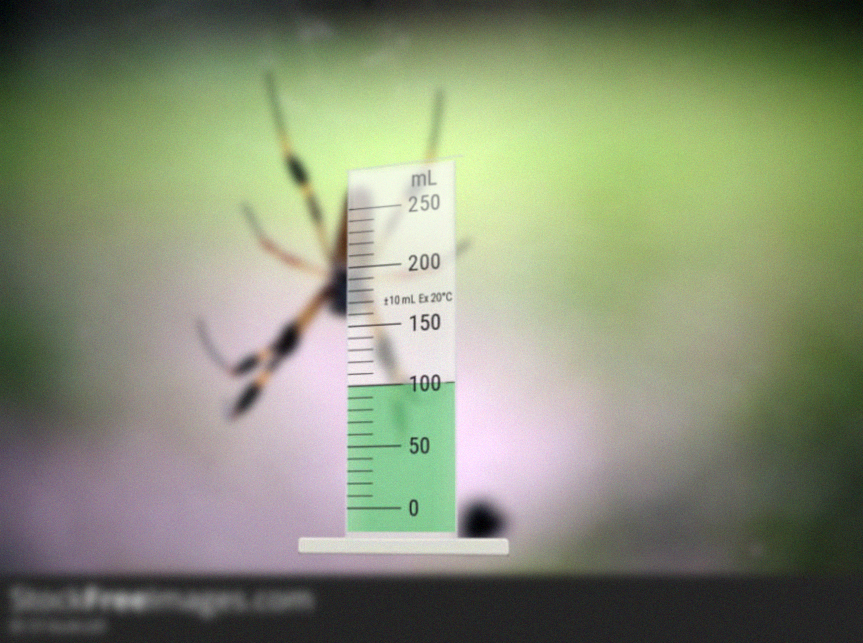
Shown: 100 mL
